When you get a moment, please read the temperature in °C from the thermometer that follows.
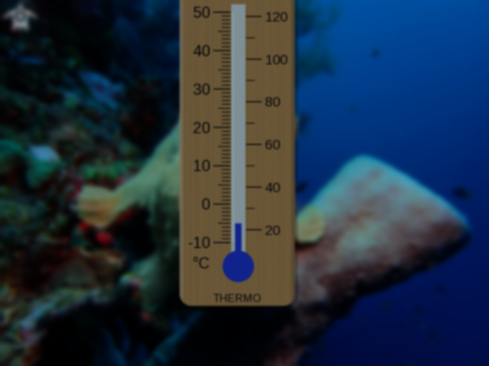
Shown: -5 °C
